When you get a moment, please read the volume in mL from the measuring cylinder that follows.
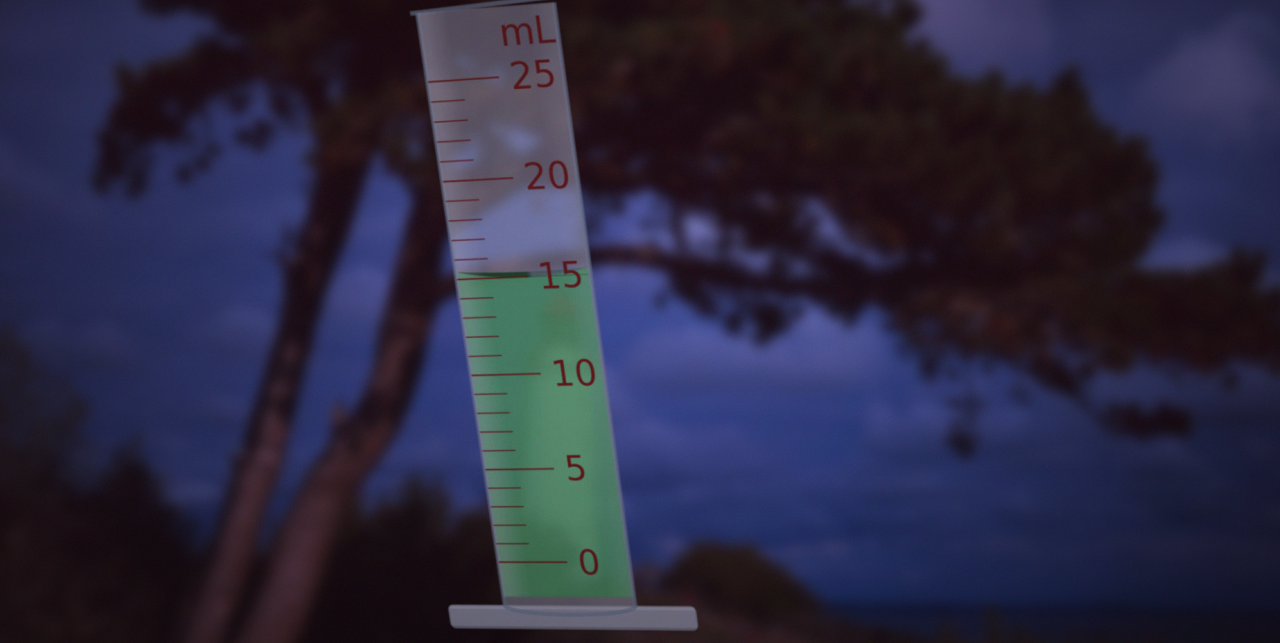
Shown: 15 mL
